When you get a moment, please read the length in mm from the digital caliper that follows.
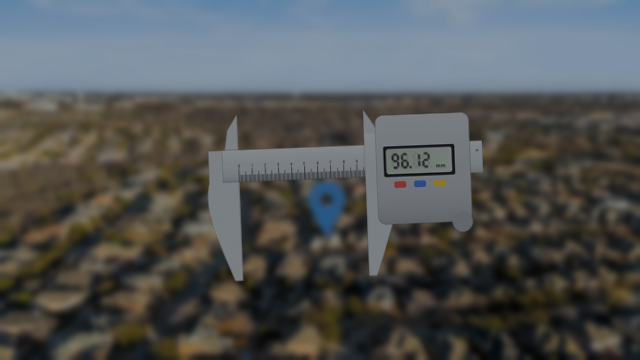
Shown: 96.12 mm
